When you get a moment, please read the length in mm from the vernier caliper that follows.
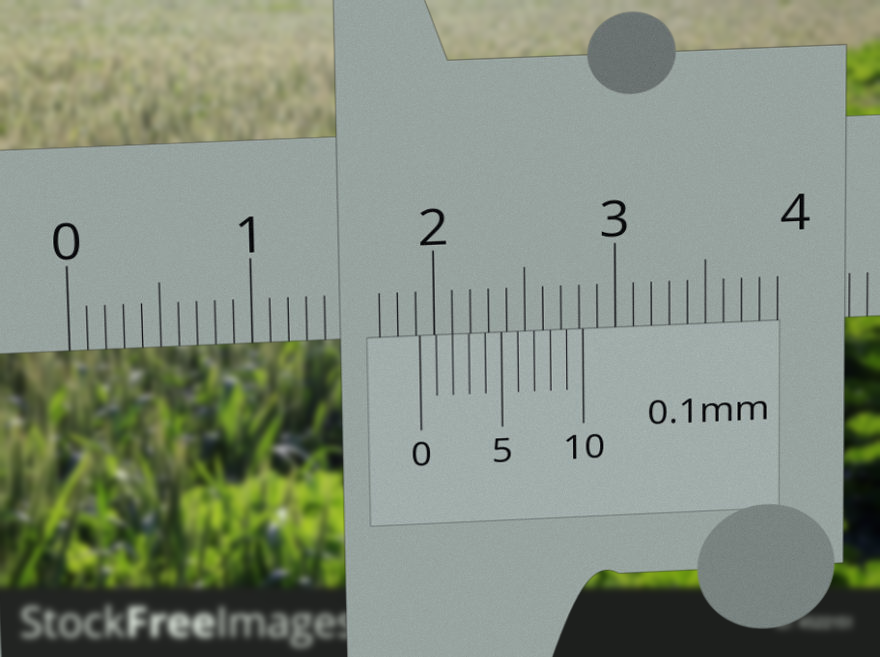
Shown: 19.2 mm
